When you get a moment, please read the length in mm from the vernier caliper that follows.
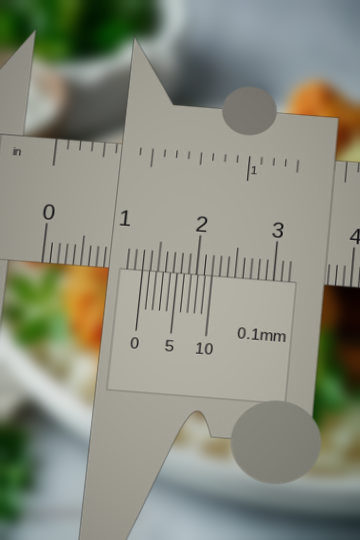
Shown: 13.0 mm
